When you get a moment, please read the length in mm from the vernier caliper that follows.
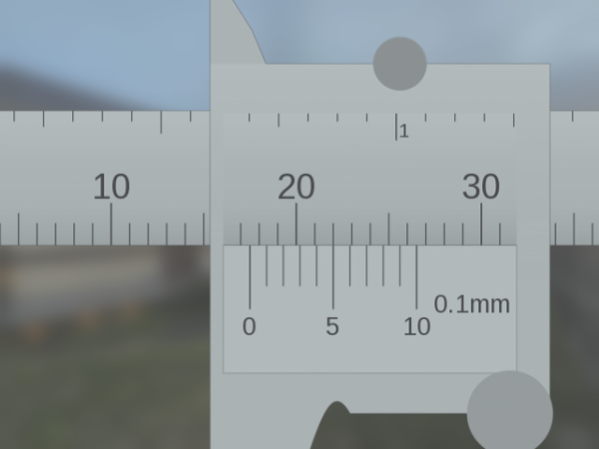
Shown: 17.5 mm
